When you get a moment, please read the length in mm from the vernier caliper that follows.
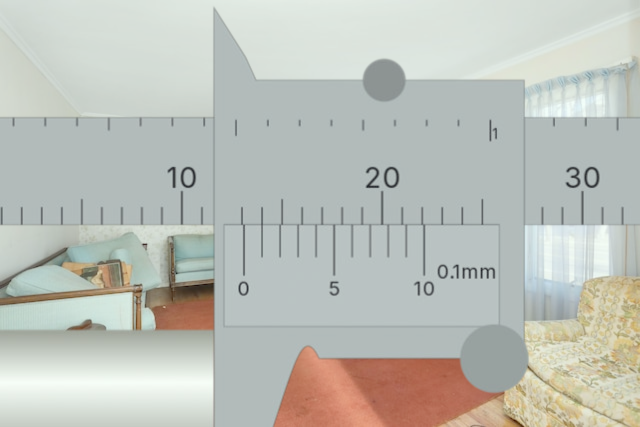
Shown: 13.1 mm
